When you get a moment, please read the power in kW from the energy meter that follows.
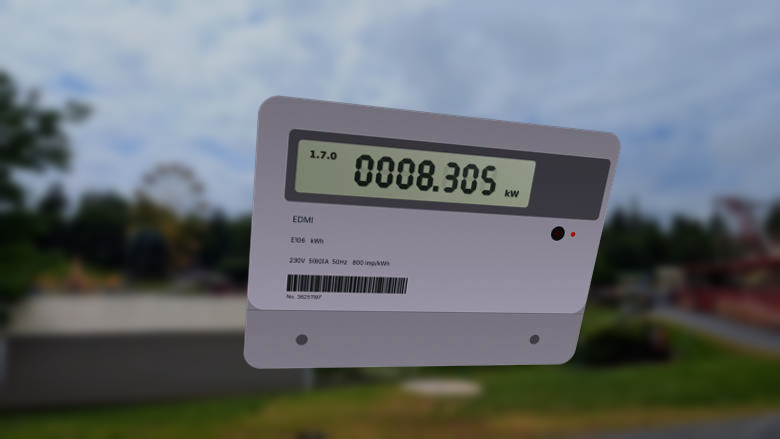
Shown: 8.305 kW
